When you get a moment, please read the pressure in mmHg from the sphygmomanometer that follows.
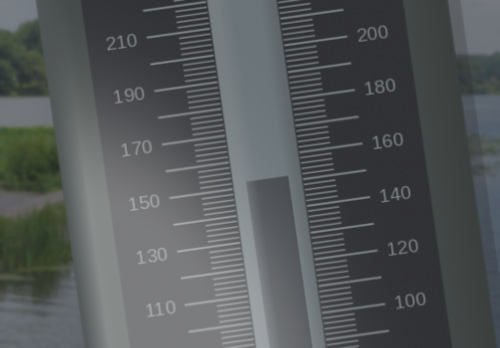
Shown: 152 mmHg
